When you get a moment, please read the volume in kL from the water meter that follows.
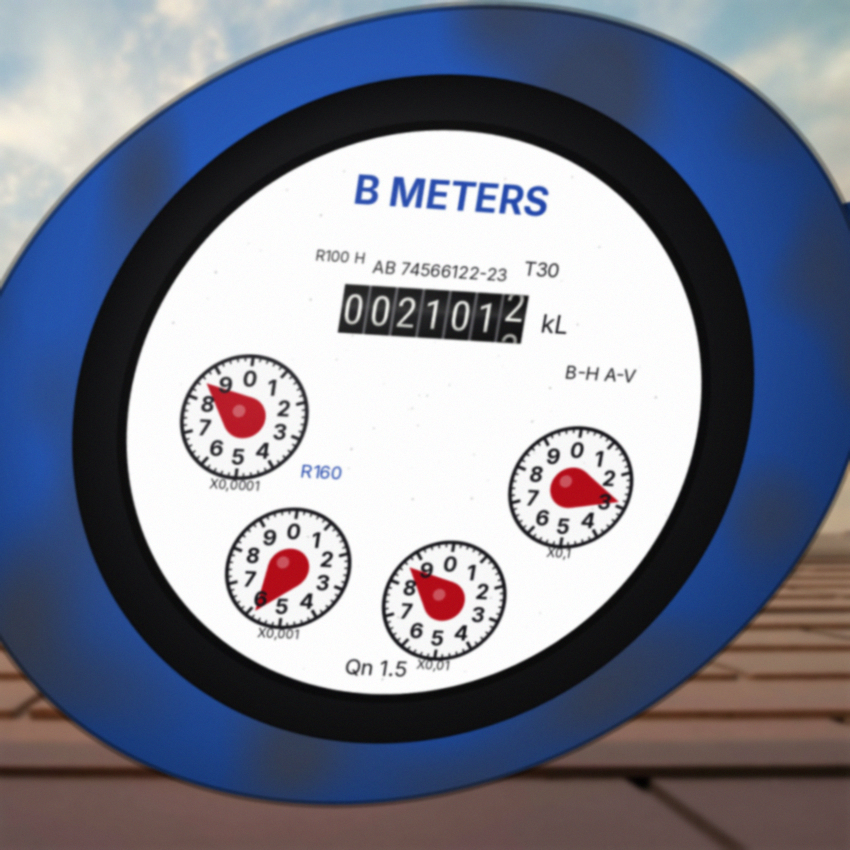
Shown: 21012.2858 kL
